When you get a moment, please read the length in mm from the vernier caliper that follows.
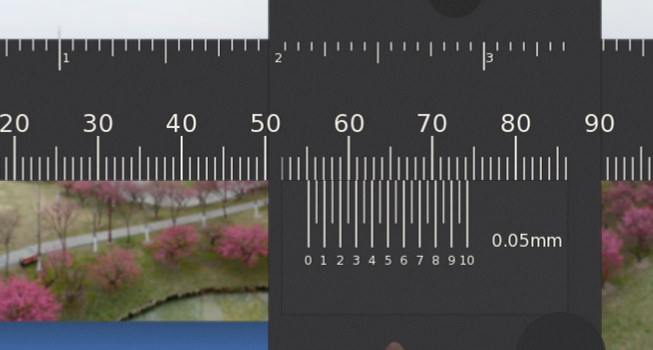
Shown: 55.2 mm
